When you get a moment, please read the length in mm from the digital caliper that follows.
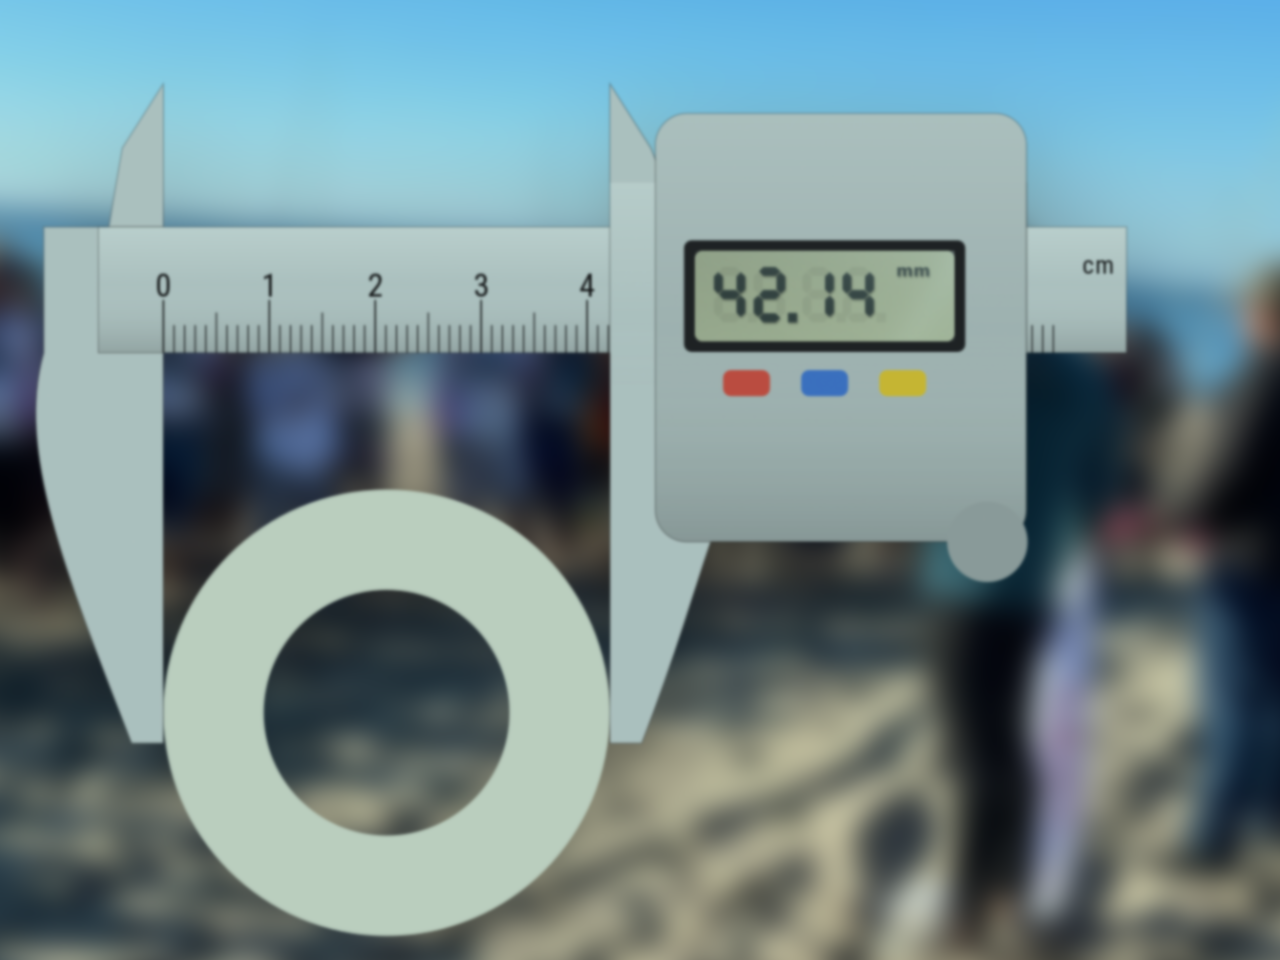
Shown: 42.14 mm
